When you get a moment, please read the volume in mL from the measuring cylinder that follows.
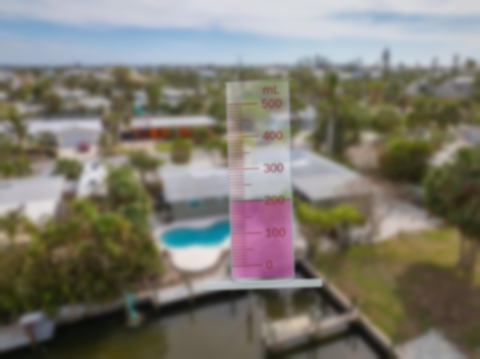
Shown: 200 mL
